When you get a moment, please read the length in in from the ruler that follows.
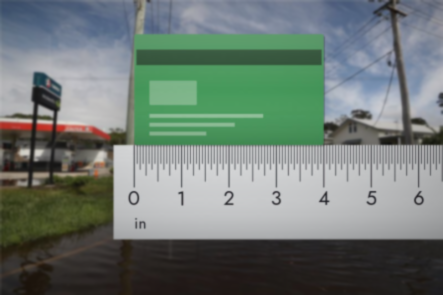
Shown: 4 in
